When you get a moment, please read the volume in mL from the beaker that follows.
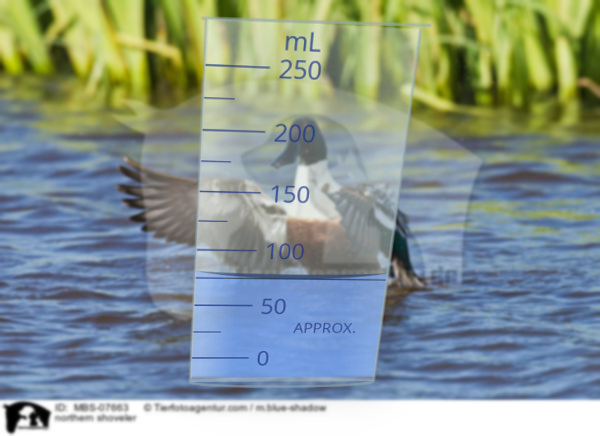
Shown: 75 mL
